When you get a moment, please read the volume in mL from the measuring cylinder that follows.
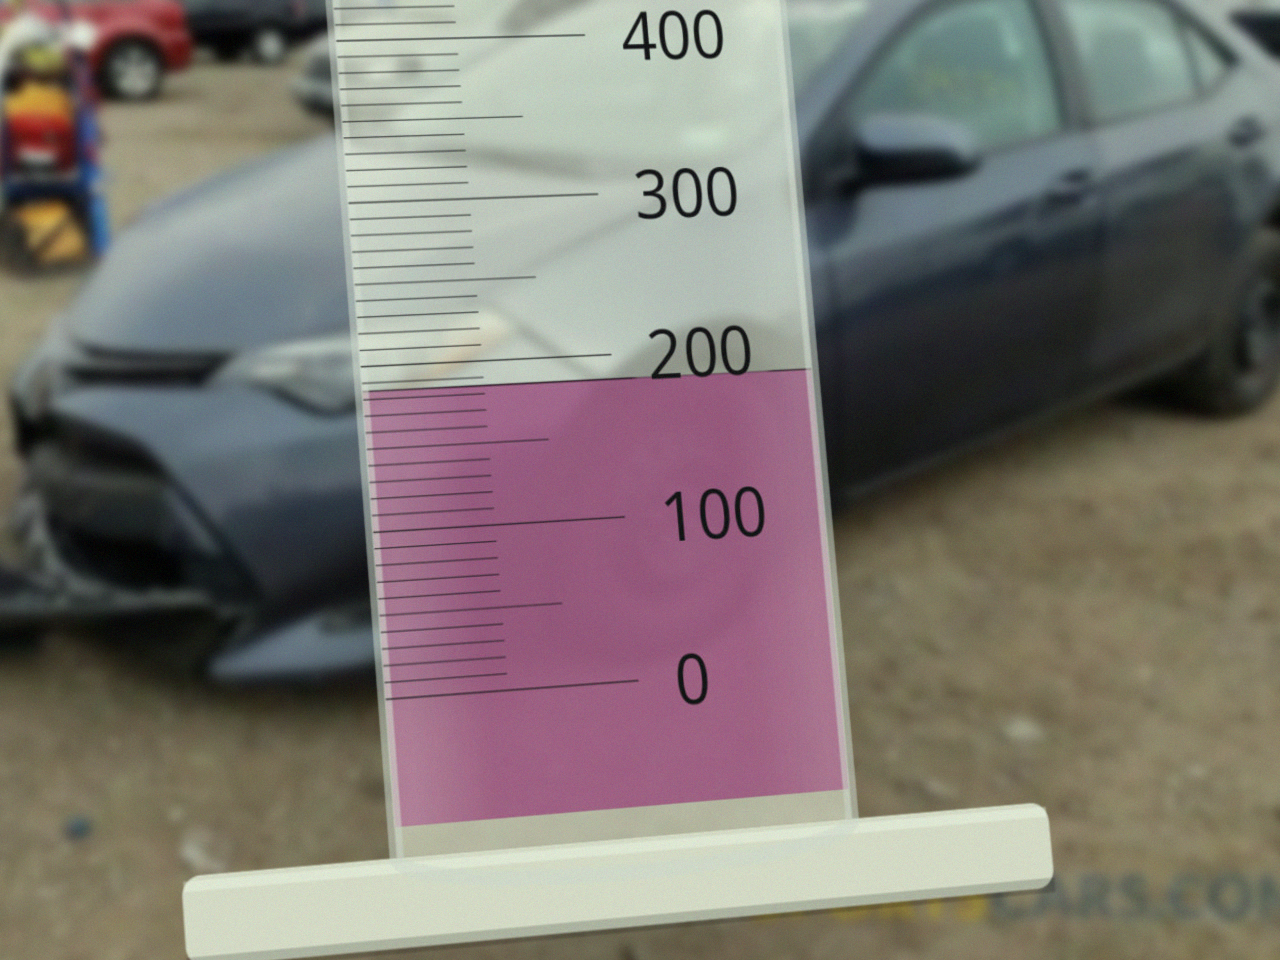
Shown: 185 mL
